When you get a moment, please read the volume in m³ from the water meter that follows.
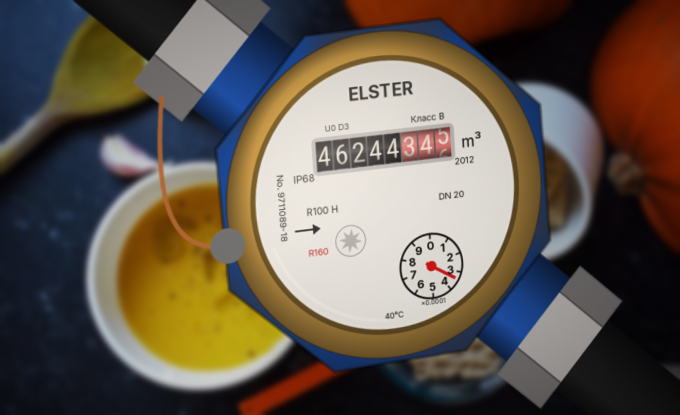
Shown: 46244.3453 m³
